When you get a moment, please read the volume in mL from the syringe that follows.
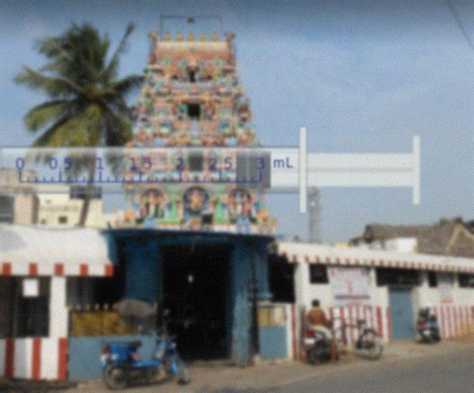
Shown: 2.7 mL
